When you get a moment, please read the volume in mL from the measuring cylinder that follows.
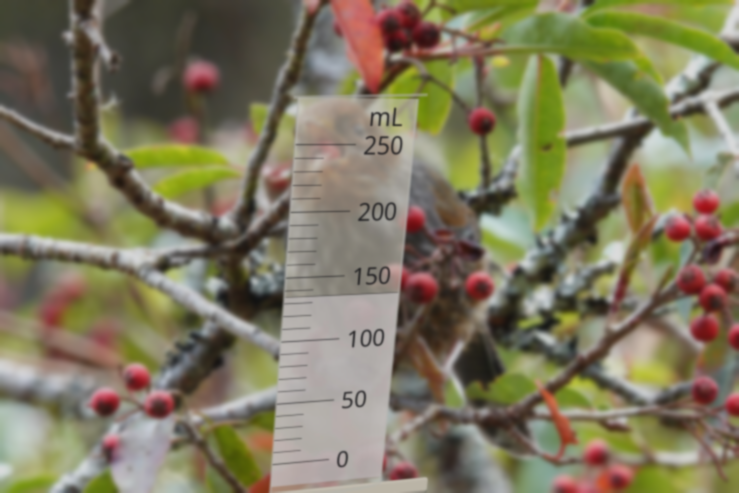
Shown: 135 mL
